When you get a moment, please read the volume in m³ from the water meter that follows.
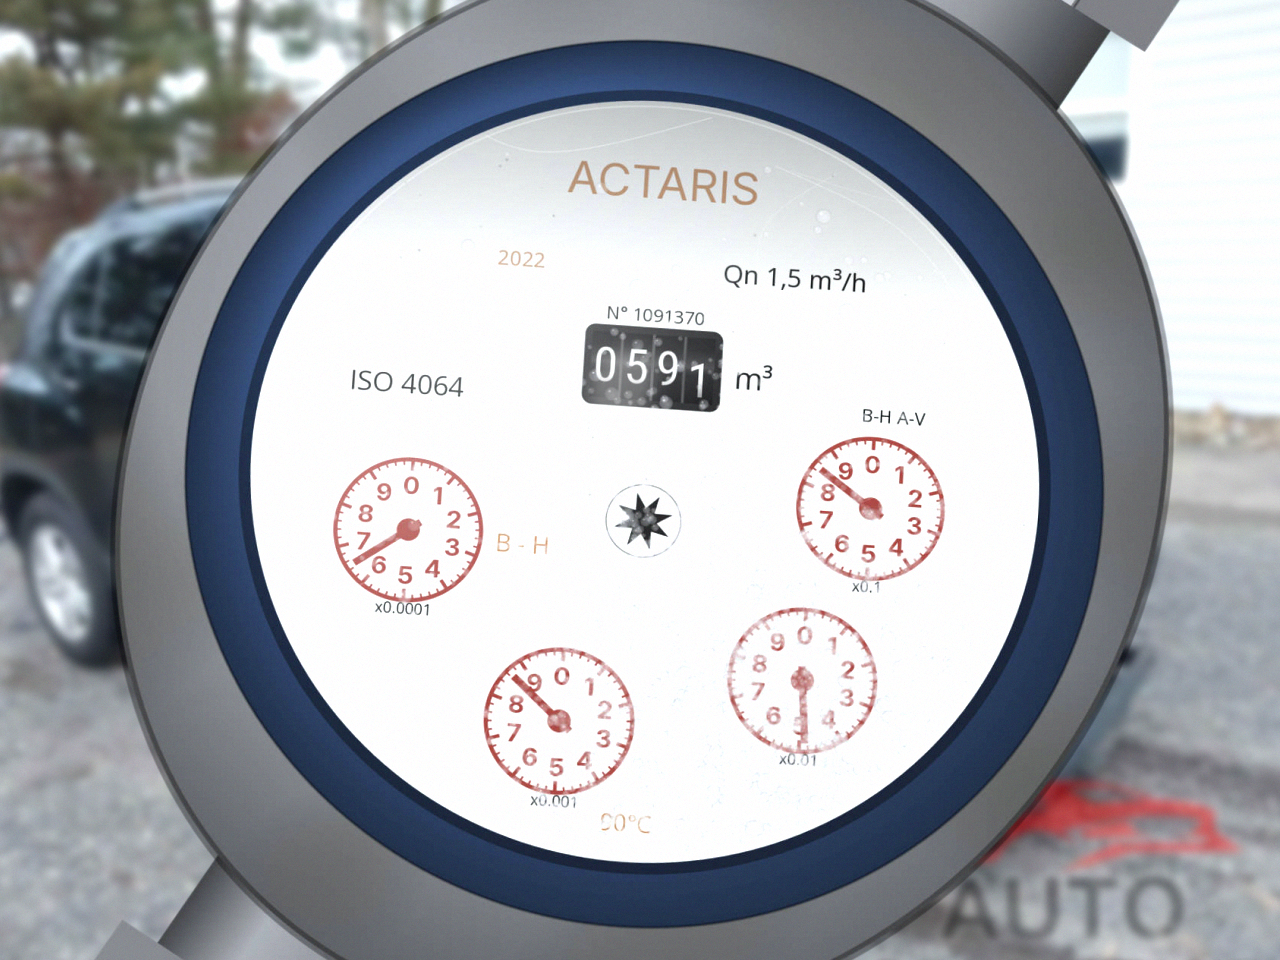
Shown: 590.8486 m³
